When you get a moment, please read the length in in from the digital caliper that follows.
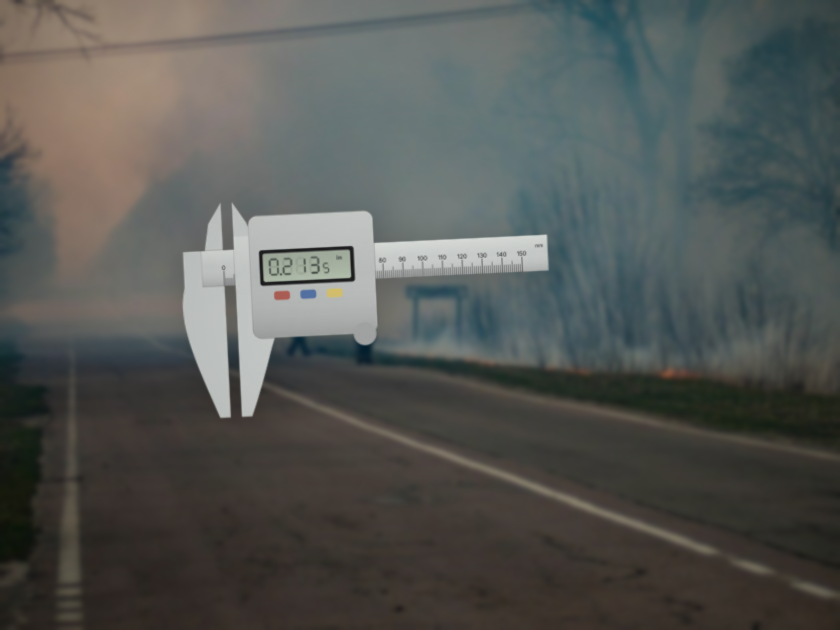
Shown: 0.2135 in
